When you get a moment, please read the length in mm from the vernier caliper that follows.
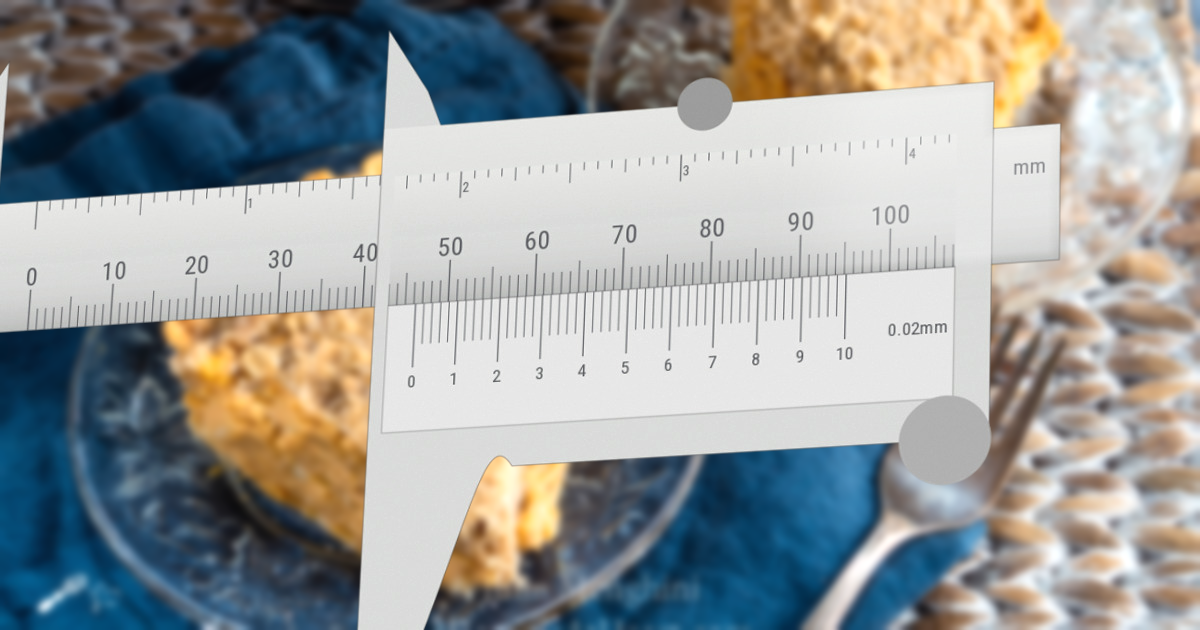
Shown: 46.2 mm
